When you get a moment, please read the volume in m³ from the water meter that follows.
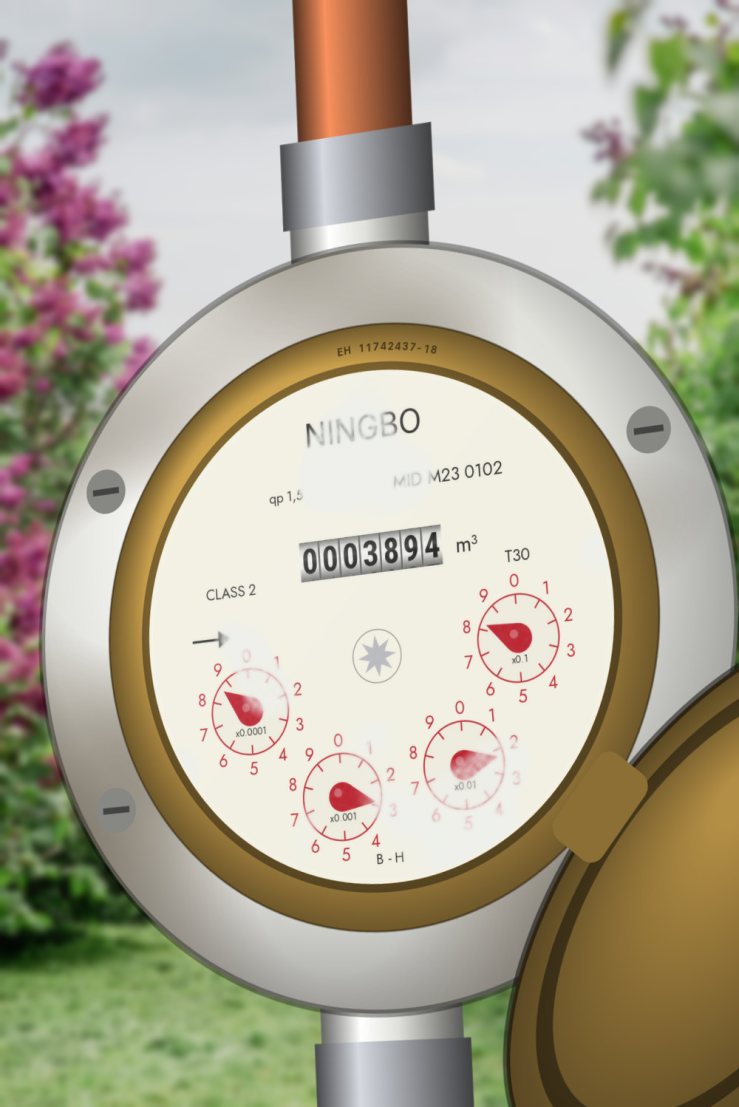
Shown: 3894.8228 m³
